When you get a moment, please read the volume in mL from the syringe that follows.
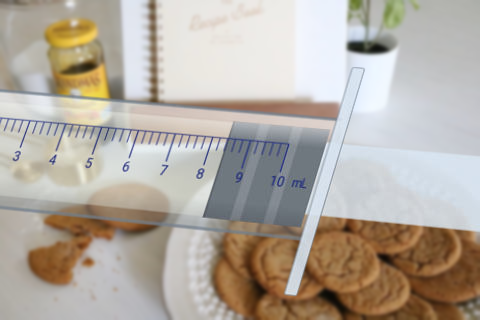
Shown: 8.4 mL
